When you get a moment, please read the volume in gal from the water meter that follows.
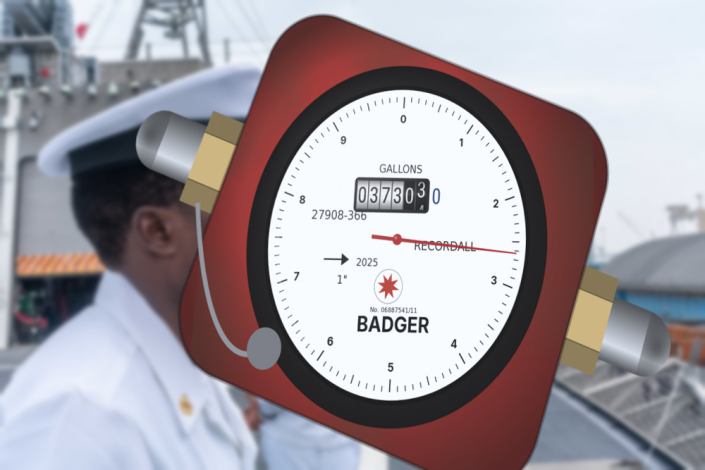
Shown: 373032.6 gal
